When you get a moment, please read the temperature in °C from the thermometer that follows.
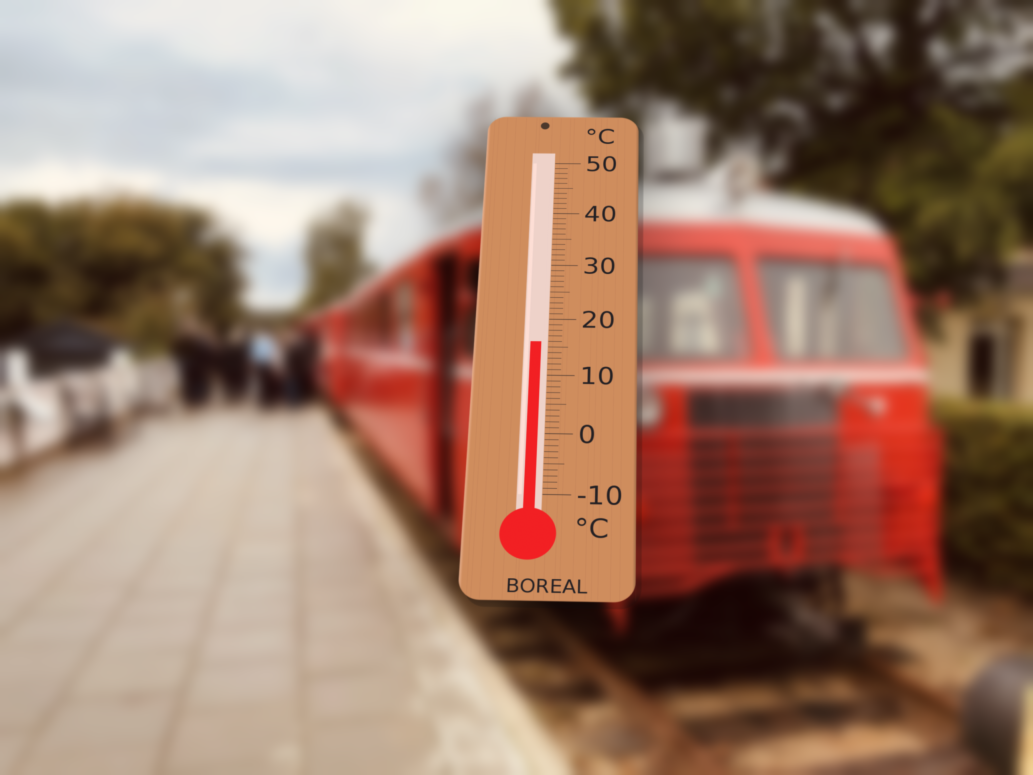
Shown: 16 °C
